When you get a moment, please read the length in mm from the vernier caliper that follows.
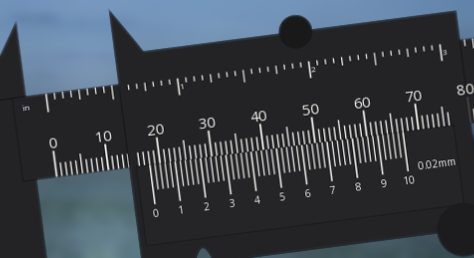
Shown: 18.0 mm
